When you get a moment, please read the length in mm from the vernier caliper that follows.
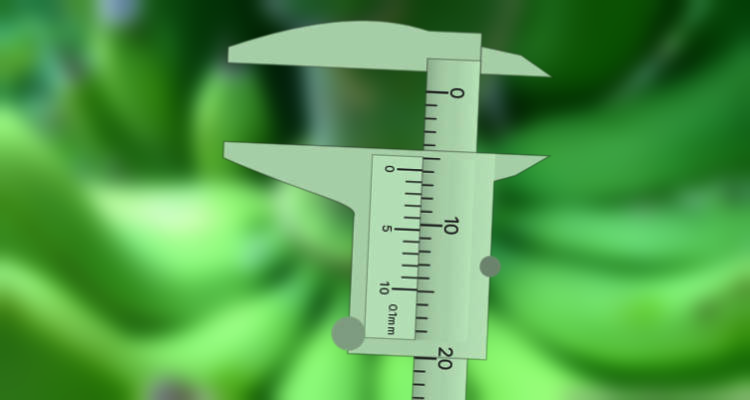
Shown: 5.9 mm
